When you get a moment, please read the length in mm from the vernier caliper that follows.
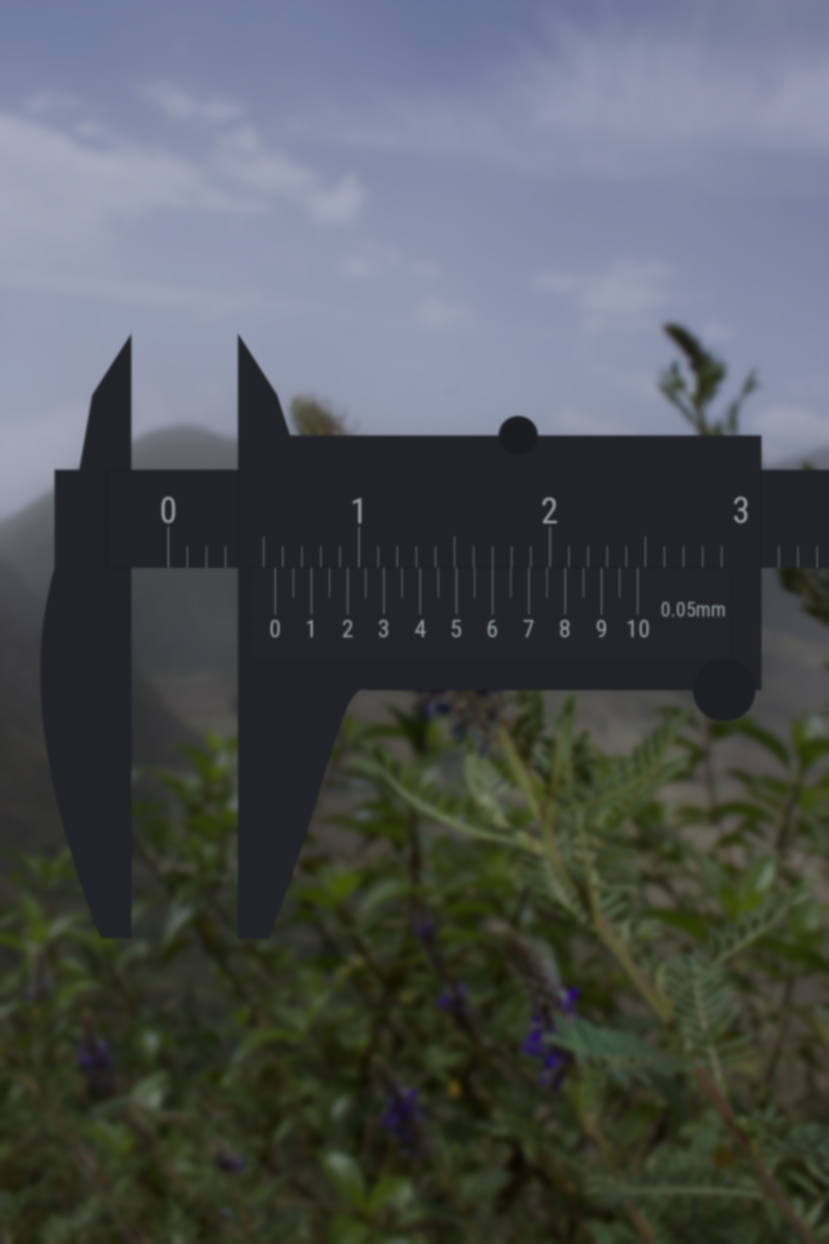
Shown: 5.6 mm
